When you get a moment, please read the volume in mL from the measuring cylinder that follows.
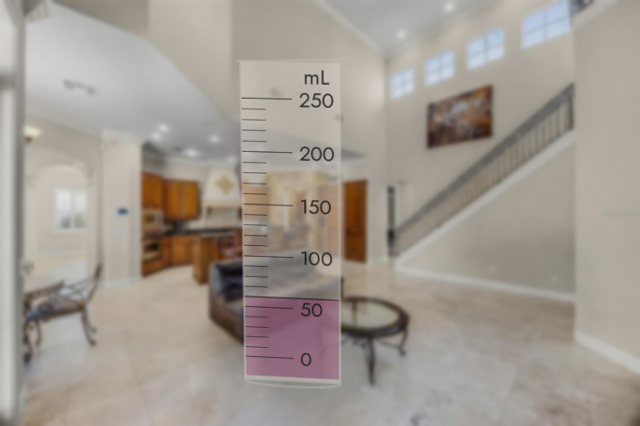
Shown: 60 mL
